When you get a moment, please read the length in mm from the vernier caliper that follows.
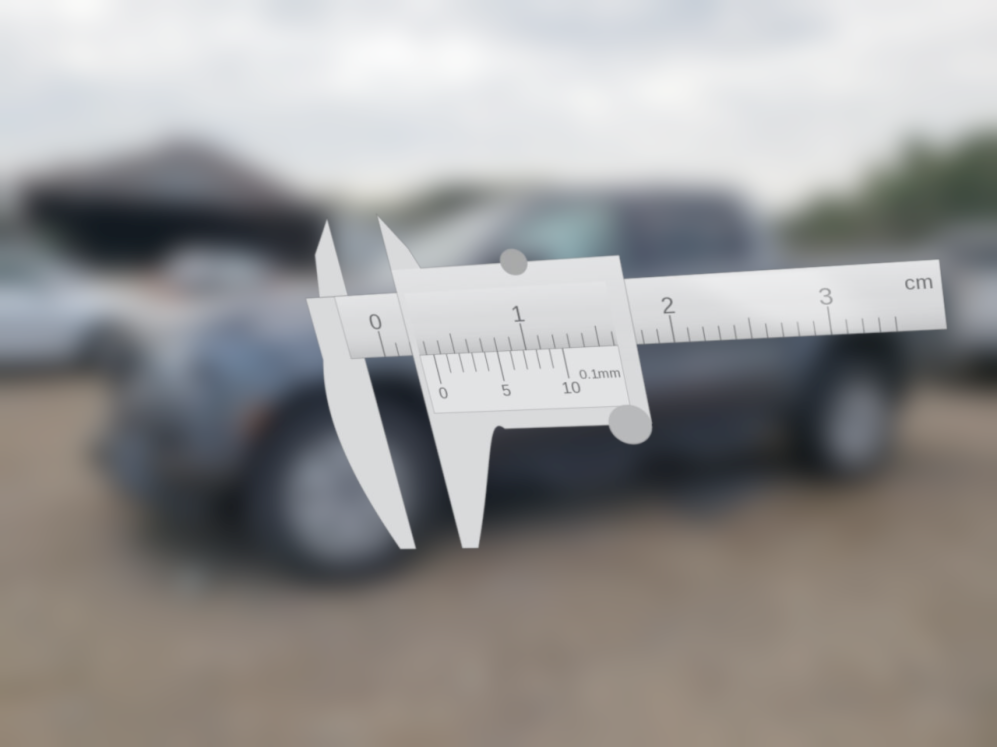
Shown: 3.5 mm
